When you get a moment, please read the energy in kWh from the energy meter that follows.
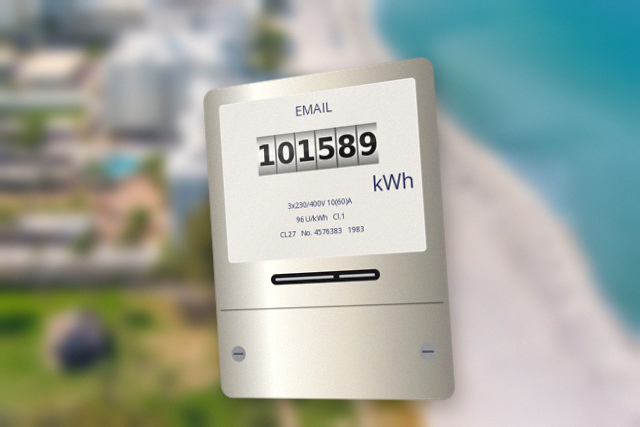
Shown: 101589 kWh
